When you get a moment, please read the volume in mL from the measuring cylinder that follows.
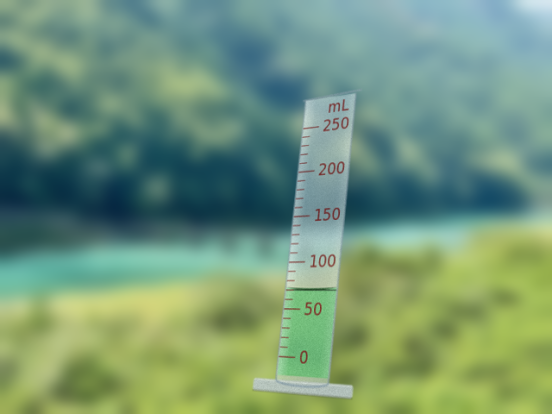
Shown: 70 mL
